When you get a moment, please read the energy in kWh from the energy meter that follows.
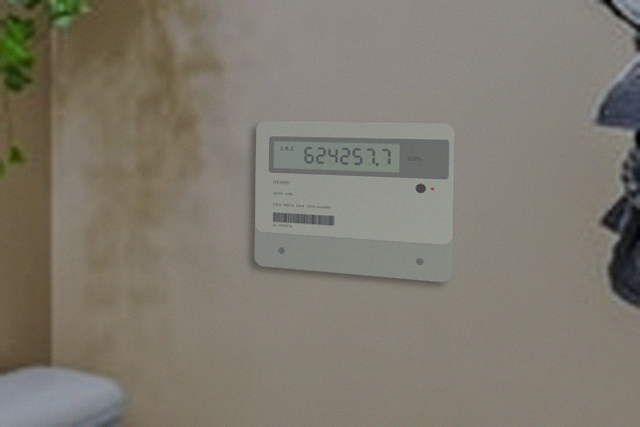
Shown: 624257.7 kWh
